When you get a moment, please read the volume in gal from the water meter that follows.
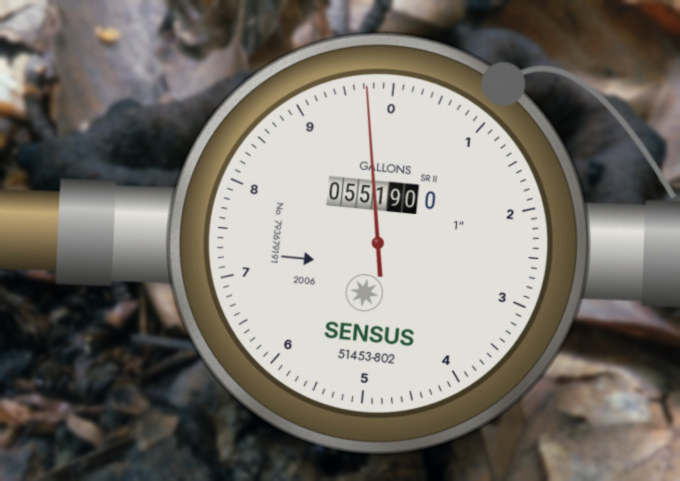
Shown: 551899.7 gal
